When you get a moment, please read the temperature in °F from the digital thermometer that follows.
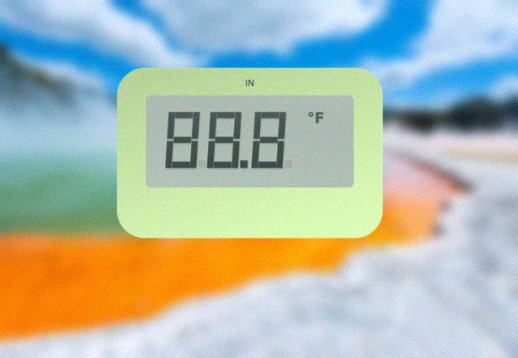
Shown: 88.8 °F
